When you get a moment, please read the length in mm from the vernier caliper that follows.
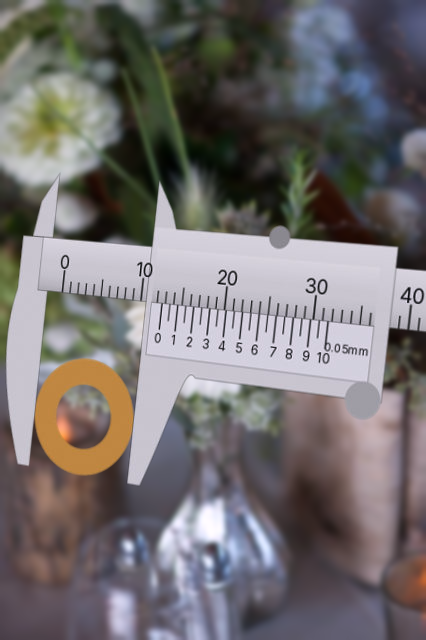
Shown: 12.6 mm
